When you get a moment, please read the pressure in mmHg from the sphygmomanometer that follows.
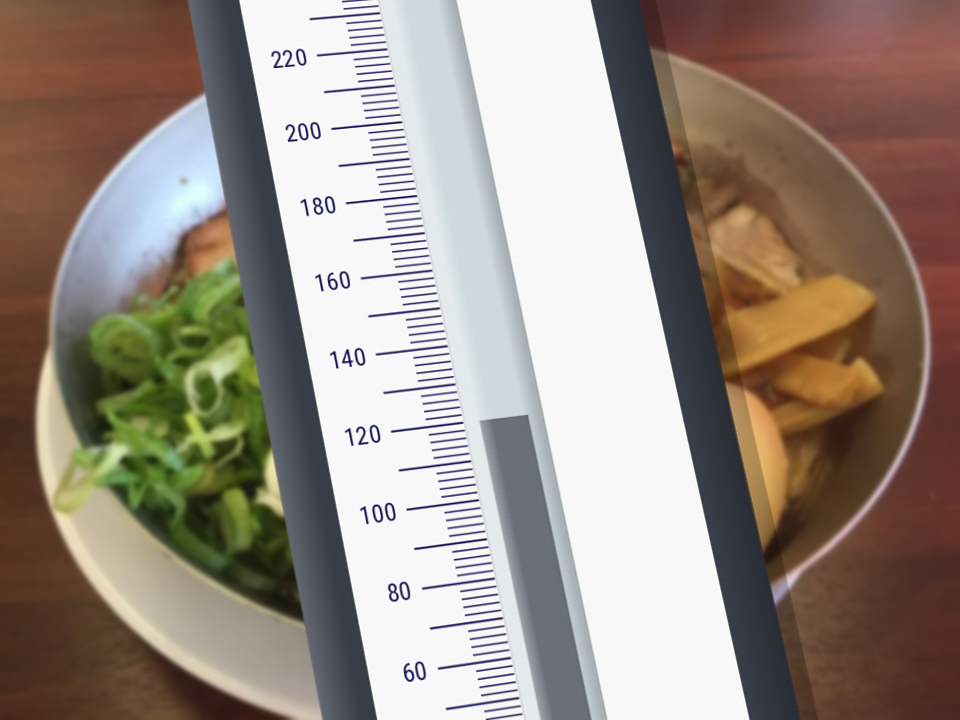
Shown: 120 mmHg
